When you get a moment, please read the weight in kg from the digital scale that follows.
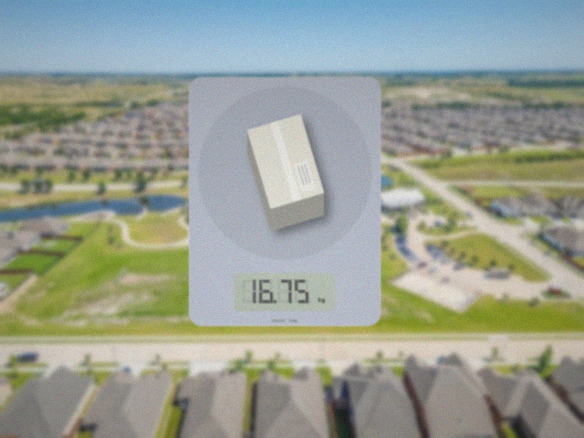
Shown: 16.75 kg
